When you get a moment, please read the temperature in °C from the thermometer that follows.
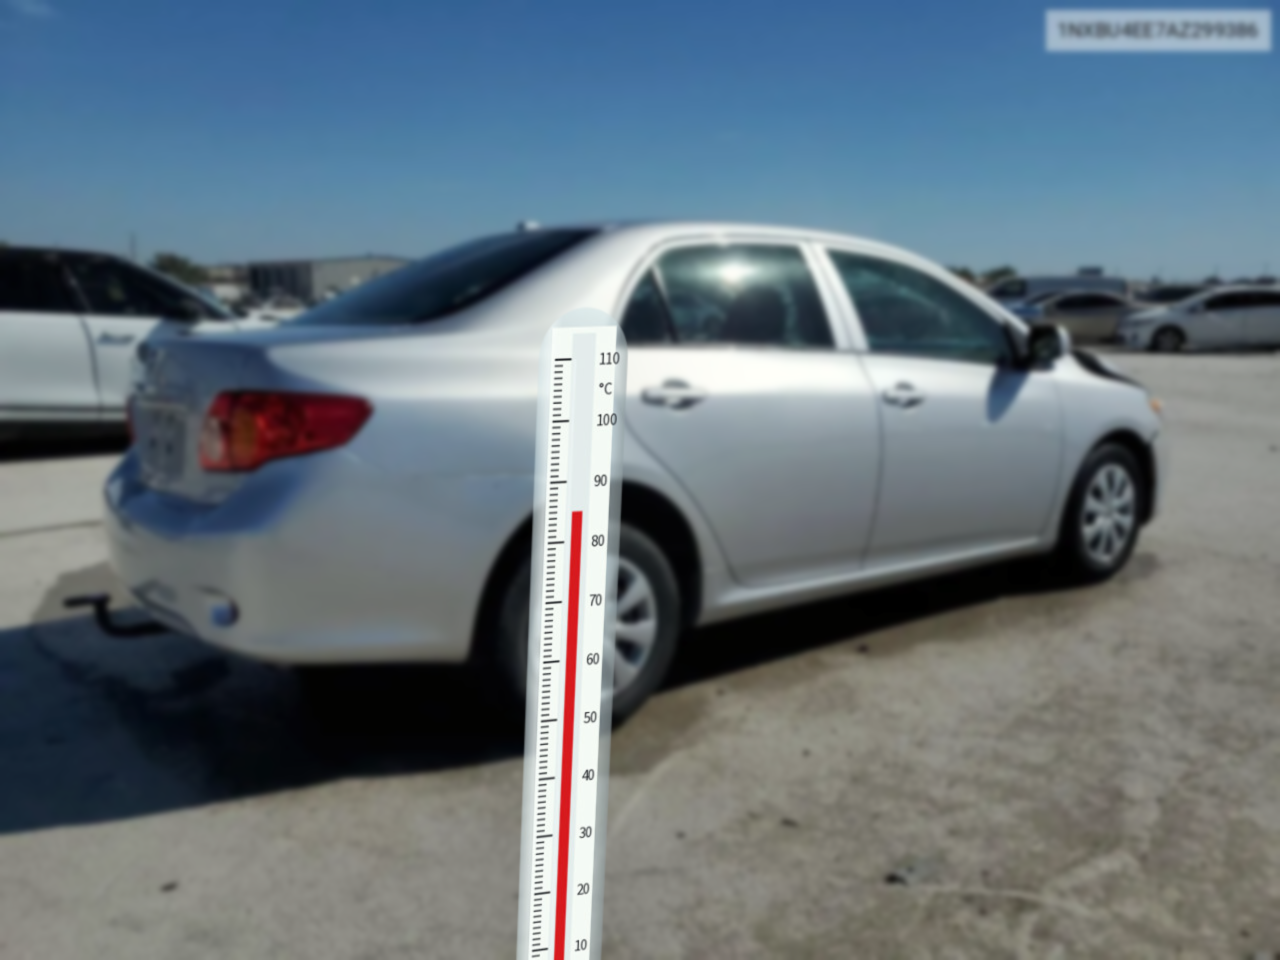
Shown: 85 °C
